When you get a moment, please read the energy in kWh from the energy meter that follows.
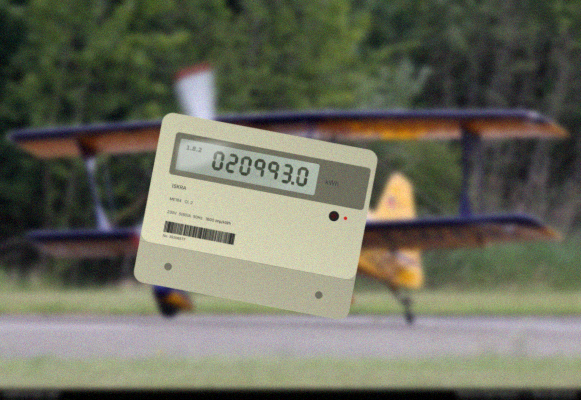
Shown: 20993.0 kWh
